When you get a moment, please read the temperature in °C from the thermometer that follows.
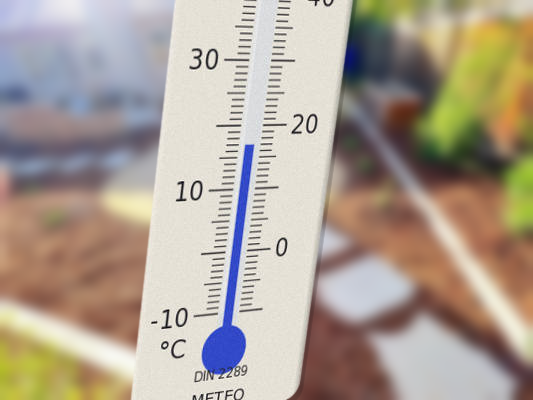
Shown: 17 °C
